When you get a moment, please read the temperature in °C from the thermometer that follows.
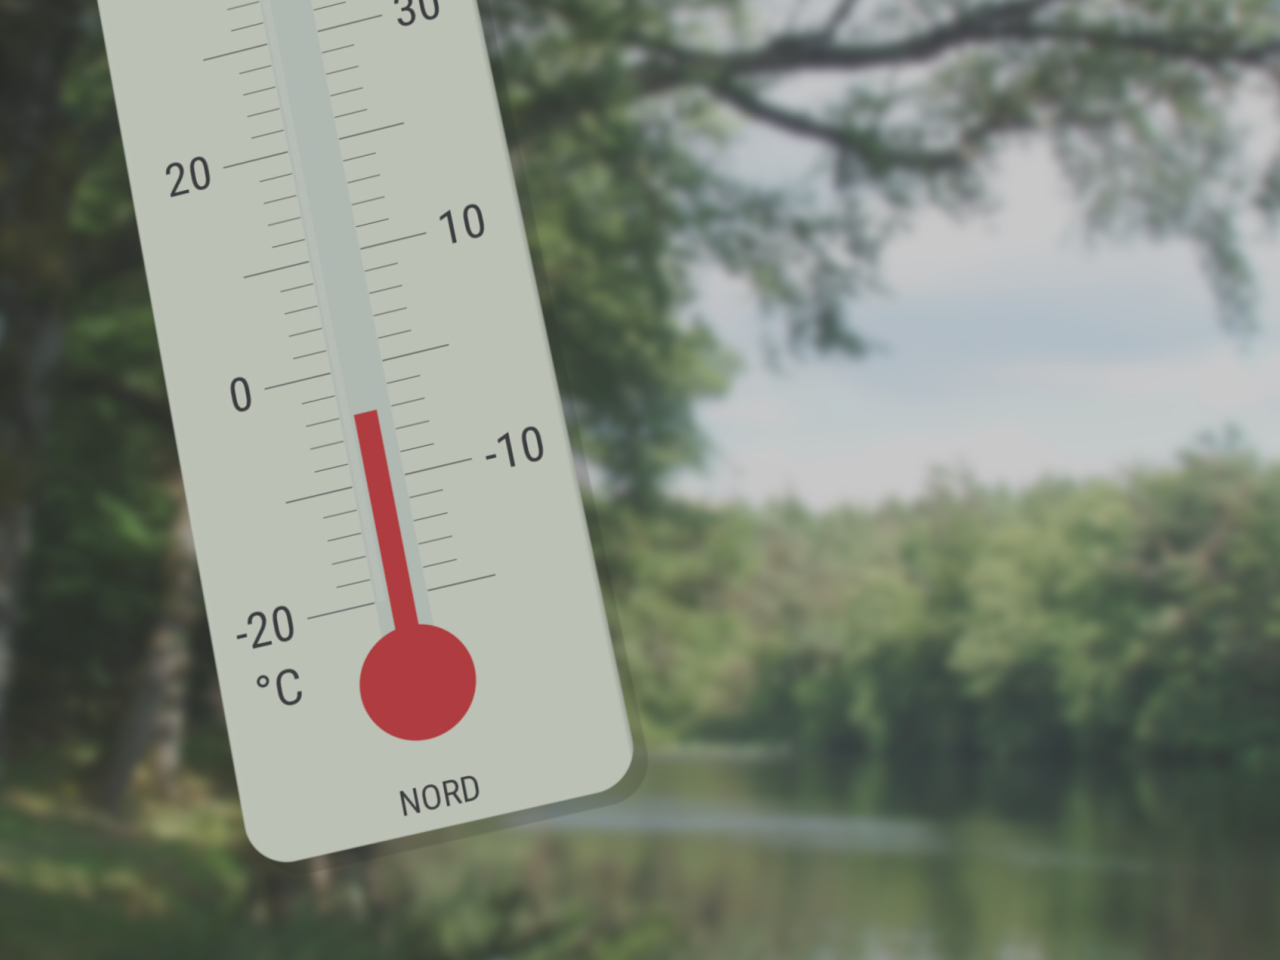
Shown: -4 °C
